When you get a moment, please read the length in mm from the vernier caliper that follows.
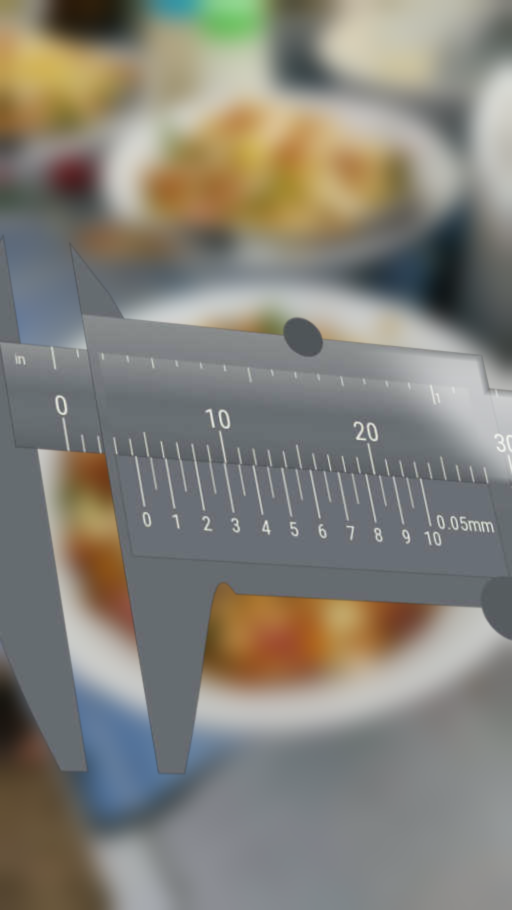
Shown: 4.2 mm
